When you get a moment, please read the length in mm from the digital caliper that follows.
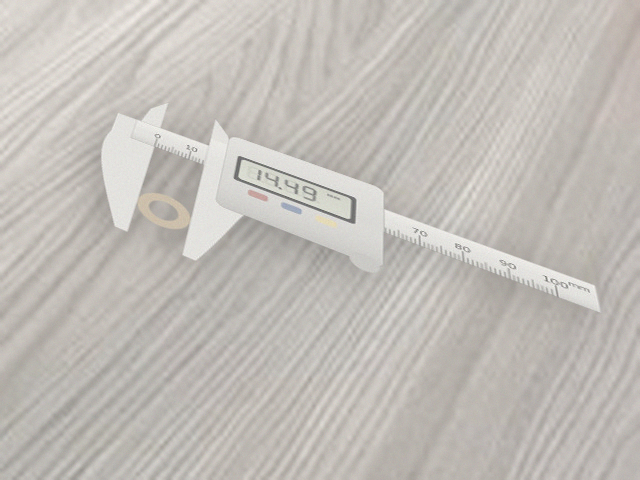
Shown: 14.49 mm
